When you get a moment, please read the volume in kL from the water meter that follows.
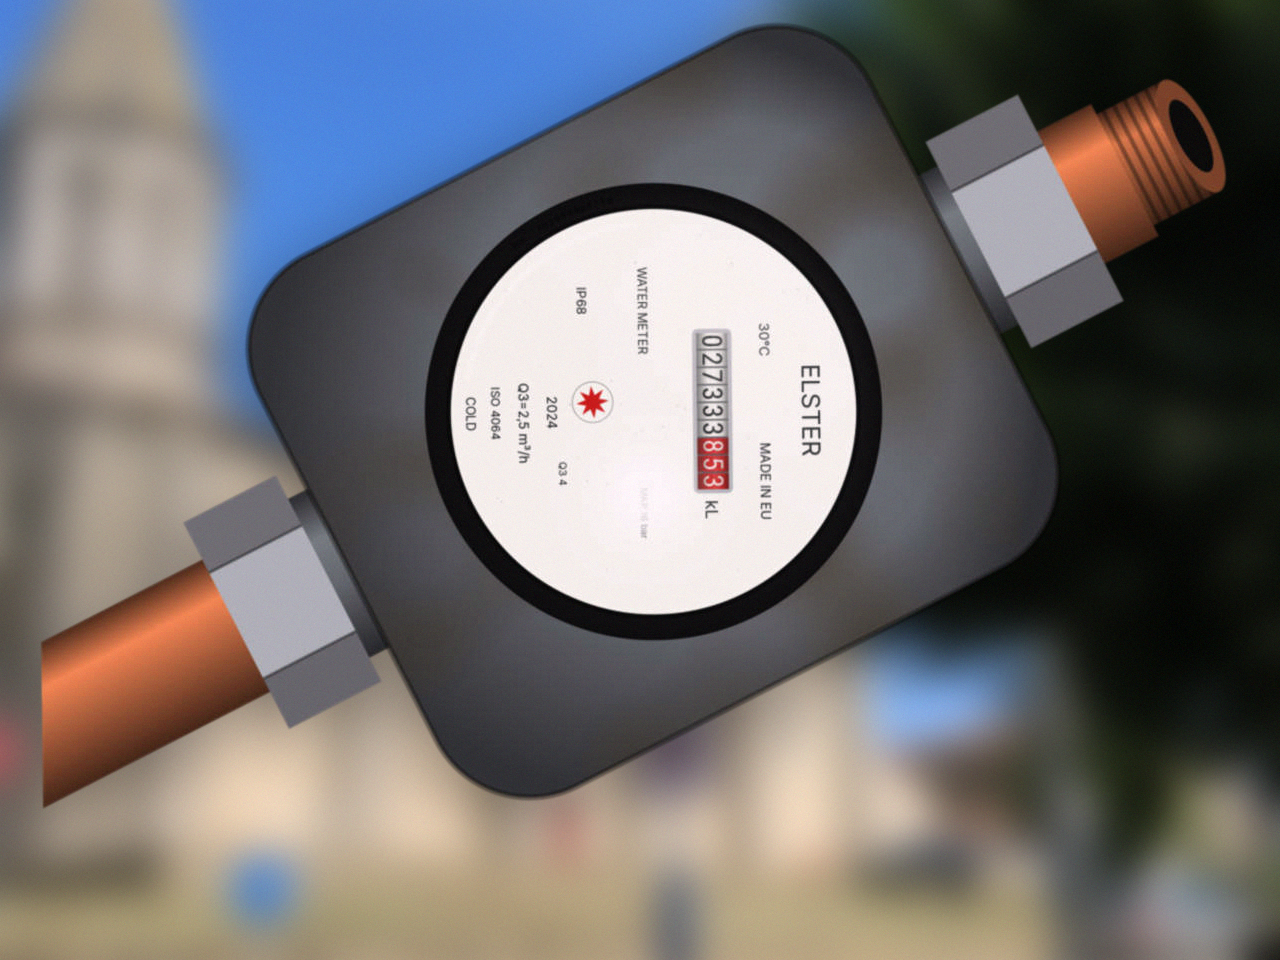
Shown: 27333.853 kL
